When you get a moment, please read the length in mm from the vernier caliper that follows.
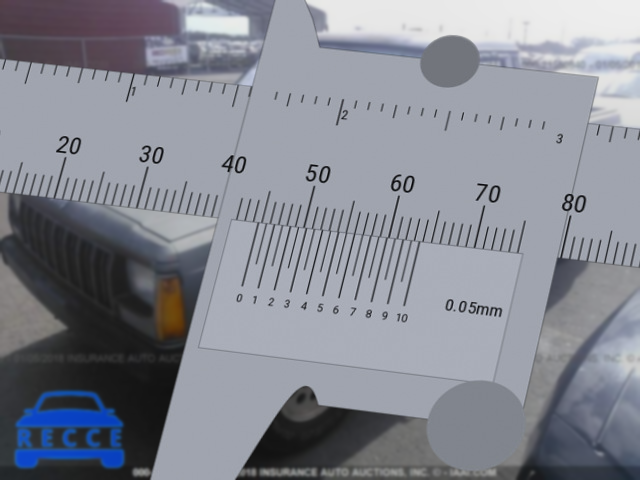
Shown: 44.6 mm
